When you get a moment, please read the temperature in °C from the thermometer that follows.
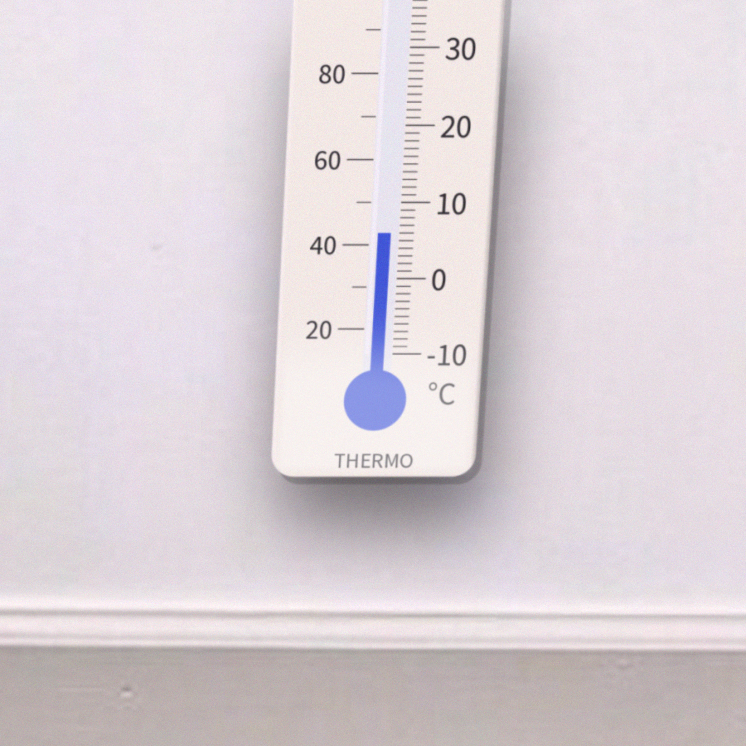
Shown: 6 °C
